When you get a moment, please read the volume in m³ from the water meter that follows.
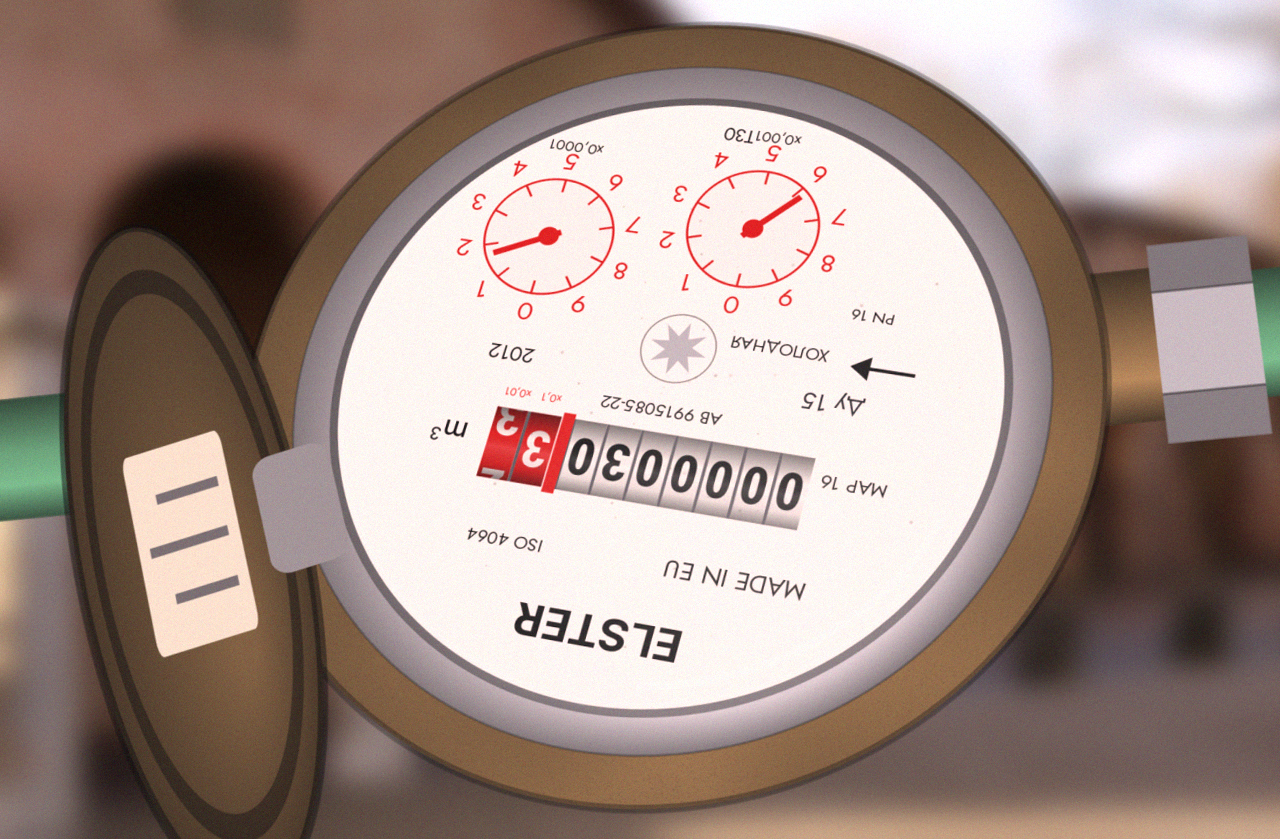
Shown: 30.3261 m³
